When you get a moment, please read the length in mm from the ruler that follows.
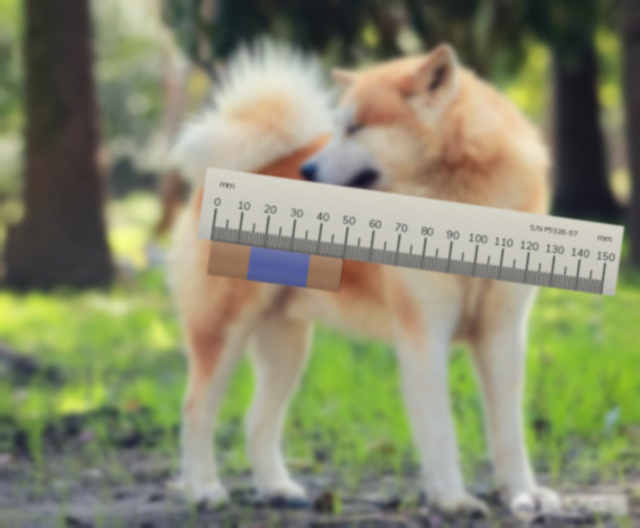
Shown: 50 mm
